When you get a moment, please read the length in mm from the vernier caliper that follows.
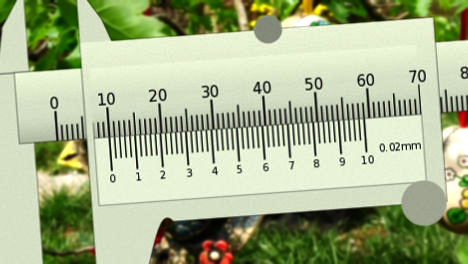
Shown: 10.0 mm
